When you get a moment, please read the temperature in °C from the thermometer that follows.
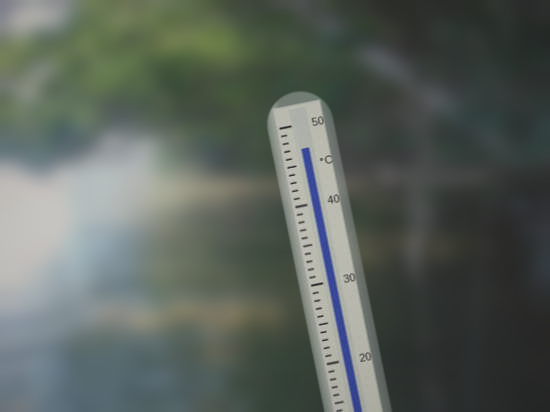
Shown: 47 °C
